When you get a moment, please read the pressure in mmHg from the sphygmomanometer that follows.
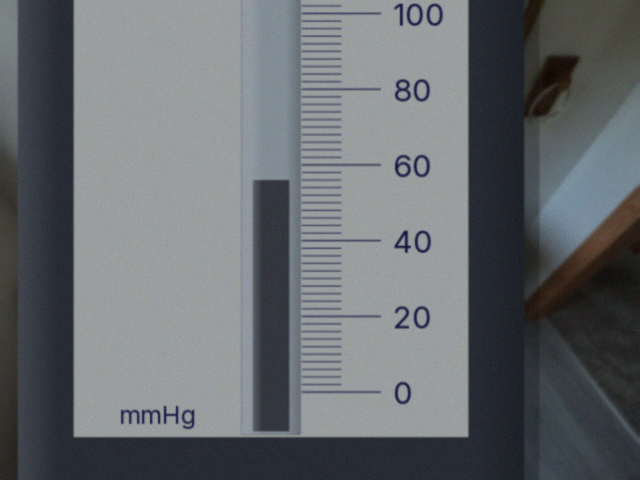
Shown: 56 mmHg
